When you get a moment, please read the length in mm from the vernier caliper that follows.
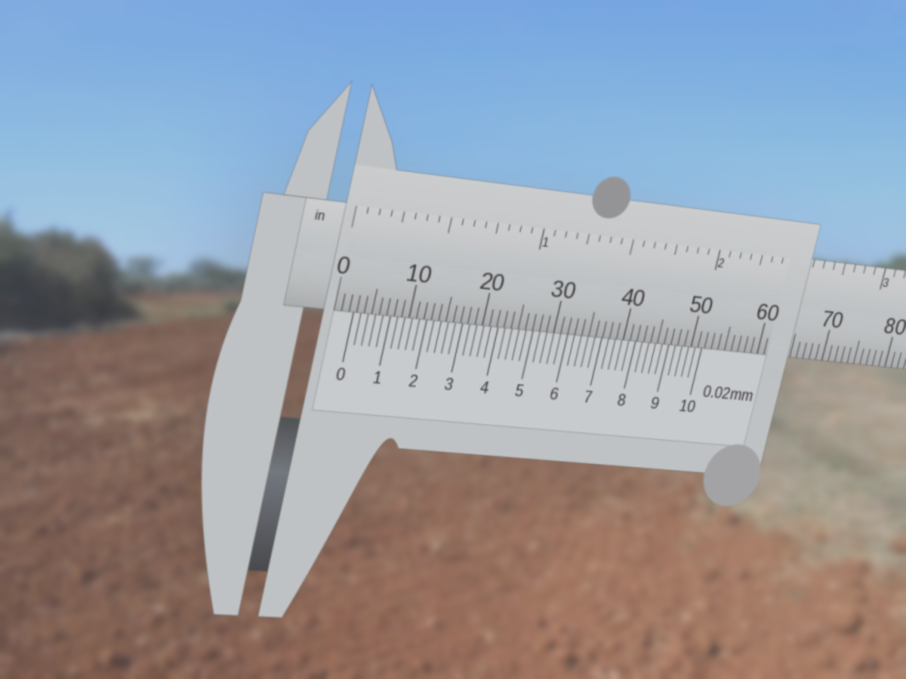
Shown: 2.6 mm
